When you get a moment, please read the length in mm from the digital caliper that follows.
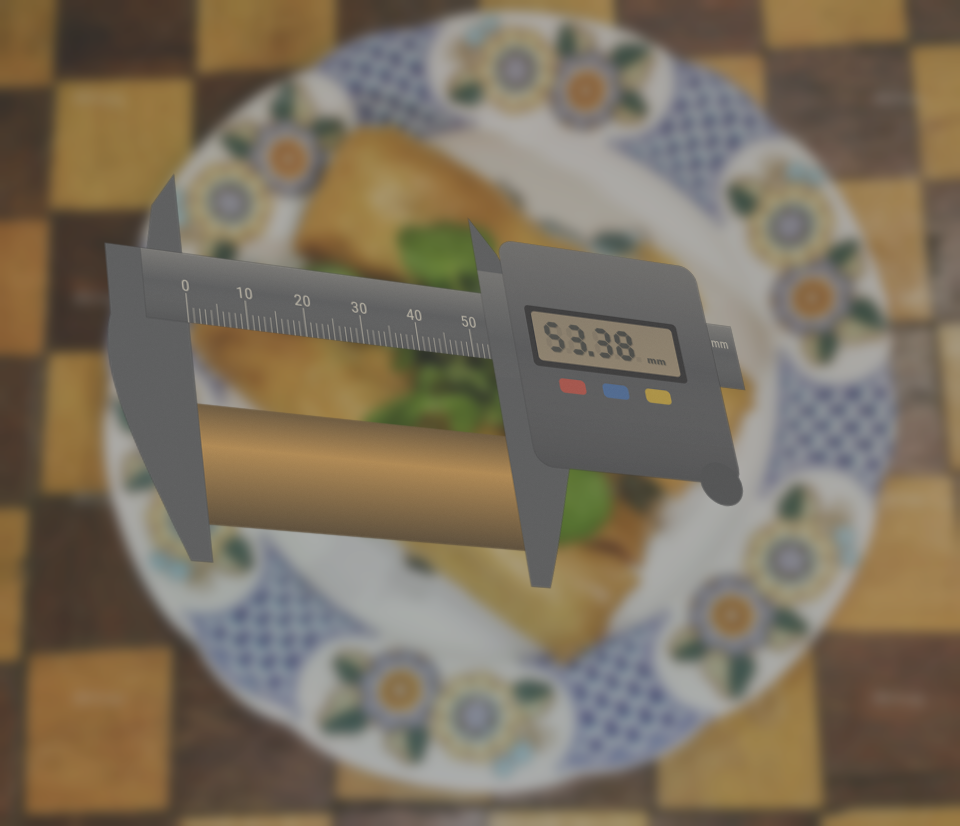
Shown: 53.38 mm
